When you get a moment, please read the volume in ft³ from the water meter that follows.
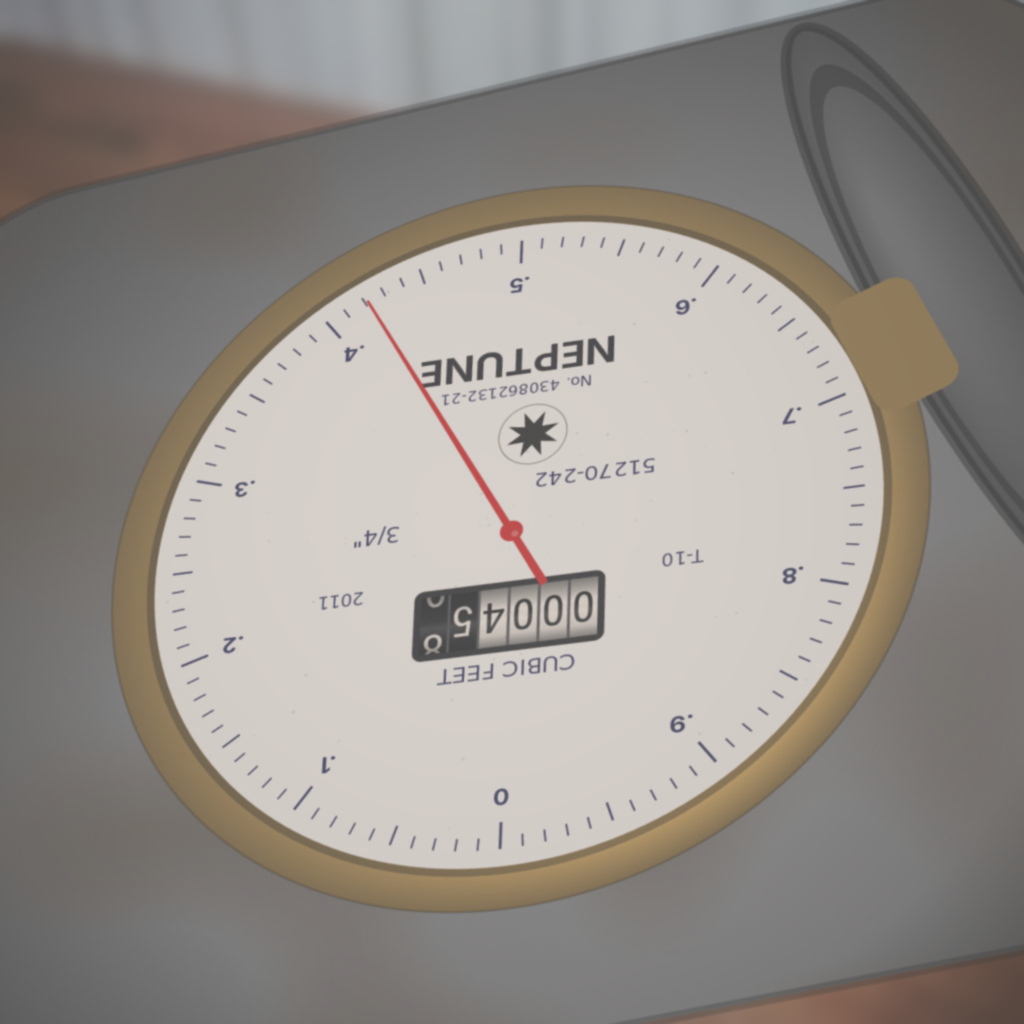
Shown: 458.42 ft³
